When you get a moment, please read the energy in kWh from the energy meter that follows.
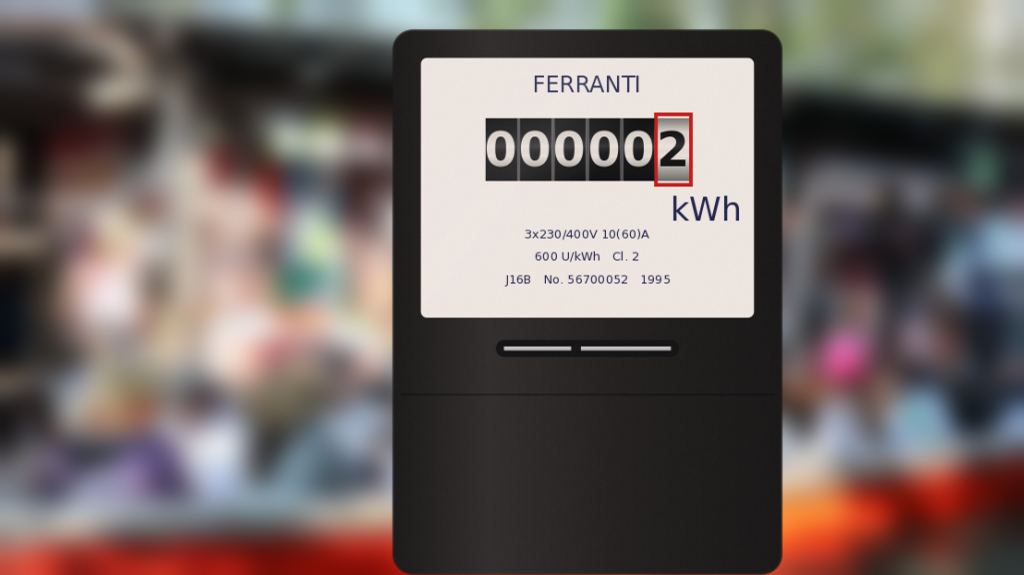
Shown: 0.2 kWh
